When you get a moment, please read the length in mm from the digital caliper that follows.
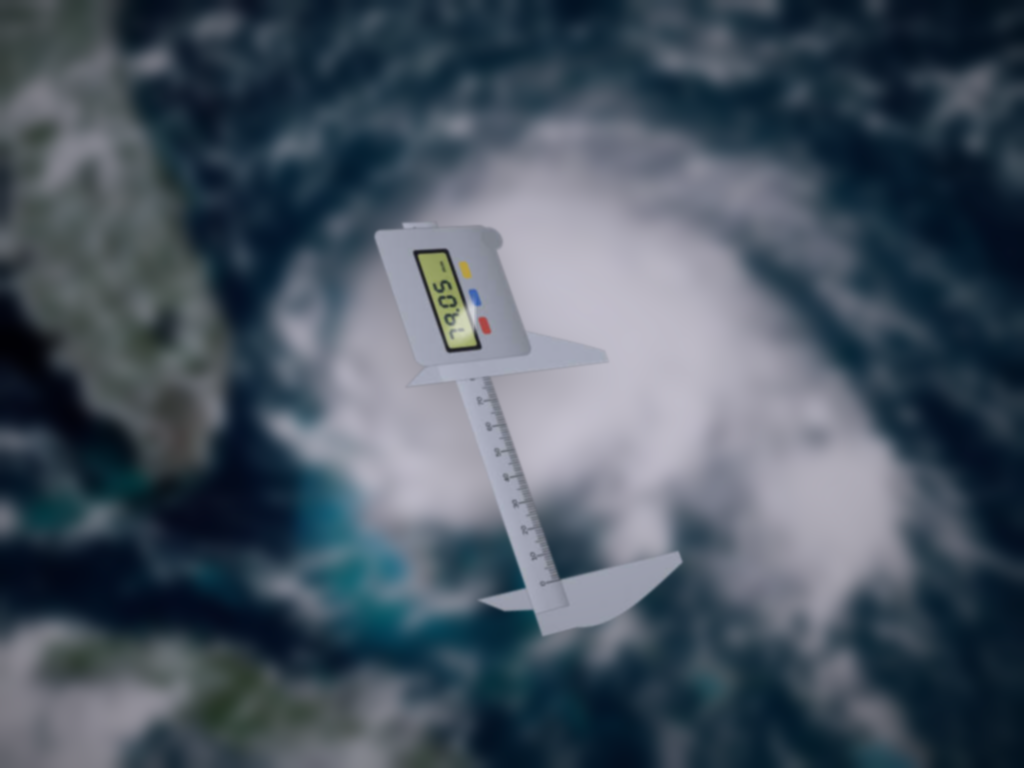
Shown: 79.05 mm
